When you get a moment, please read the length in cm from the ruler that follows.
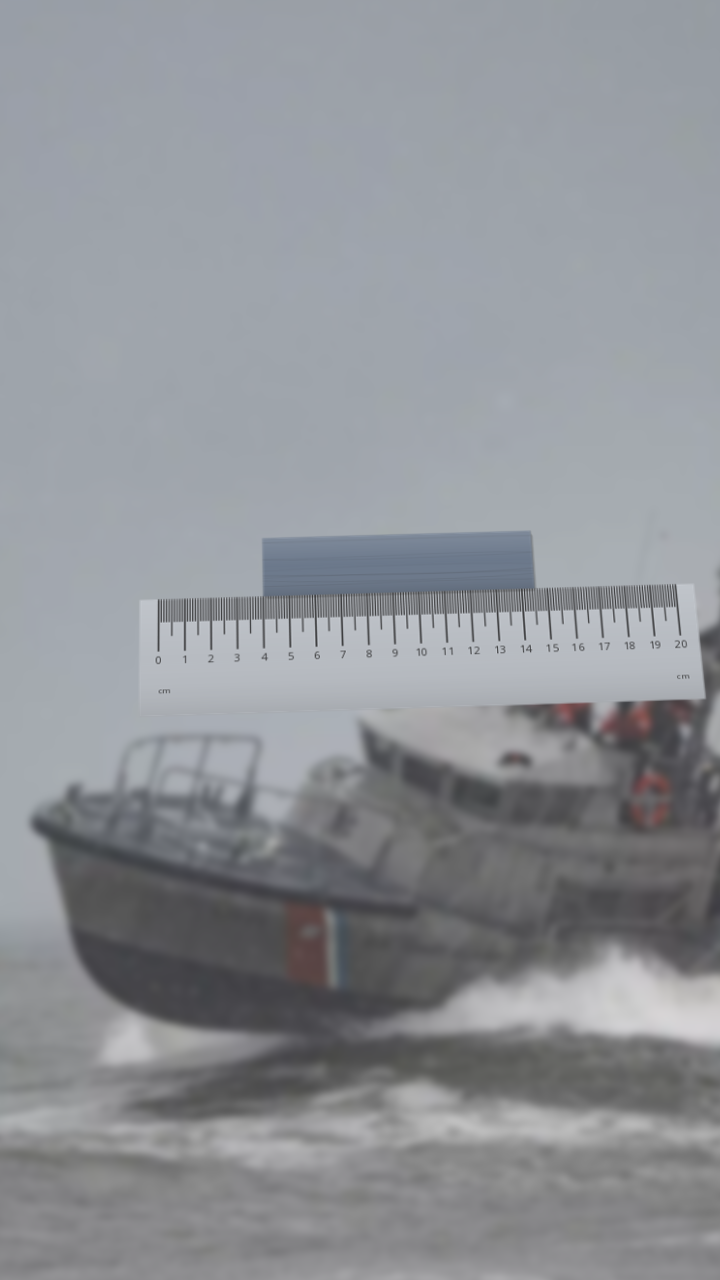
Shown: 10.5 cm
